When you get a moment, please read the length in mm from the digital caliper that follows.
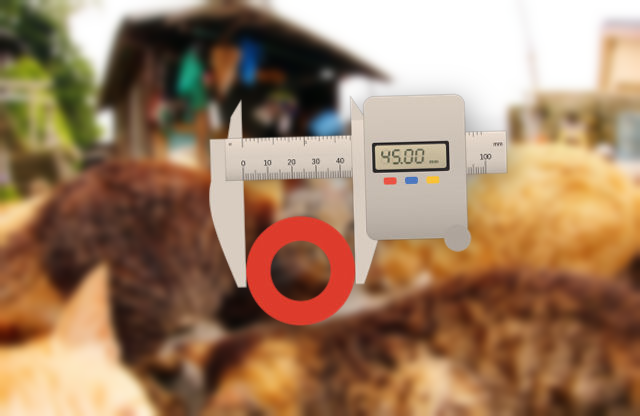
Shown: 45.00 mm
